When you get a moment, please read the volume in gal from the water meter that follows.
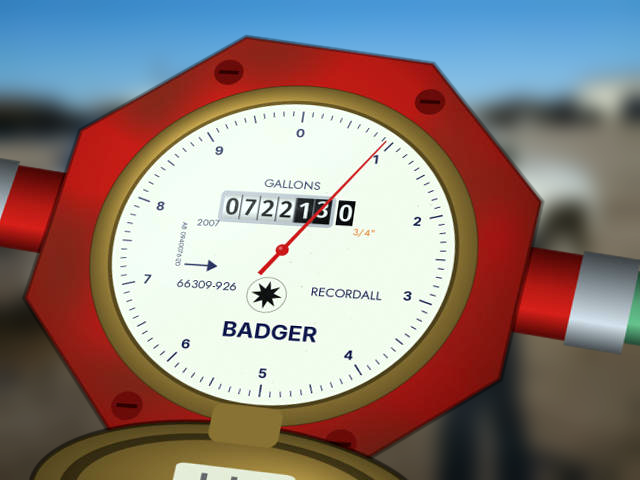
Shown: 722130.9 gal
